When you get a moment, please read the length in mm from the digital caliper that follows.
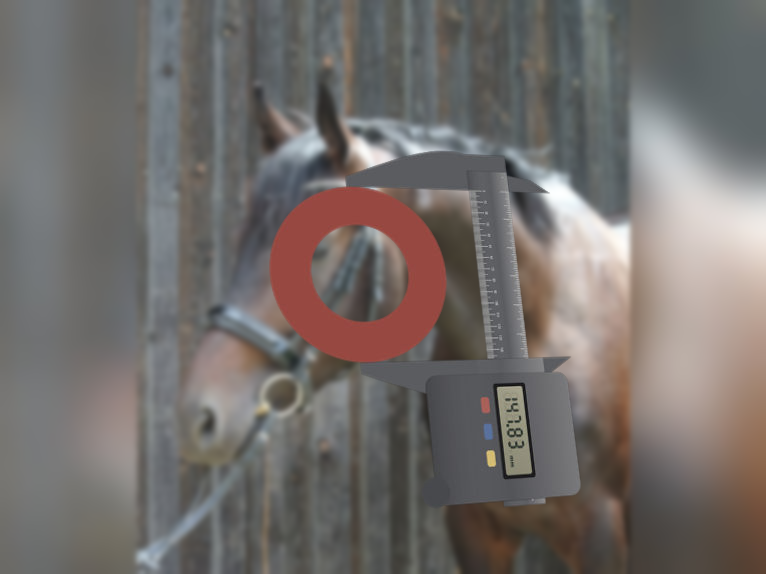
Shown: 147.83 mm
